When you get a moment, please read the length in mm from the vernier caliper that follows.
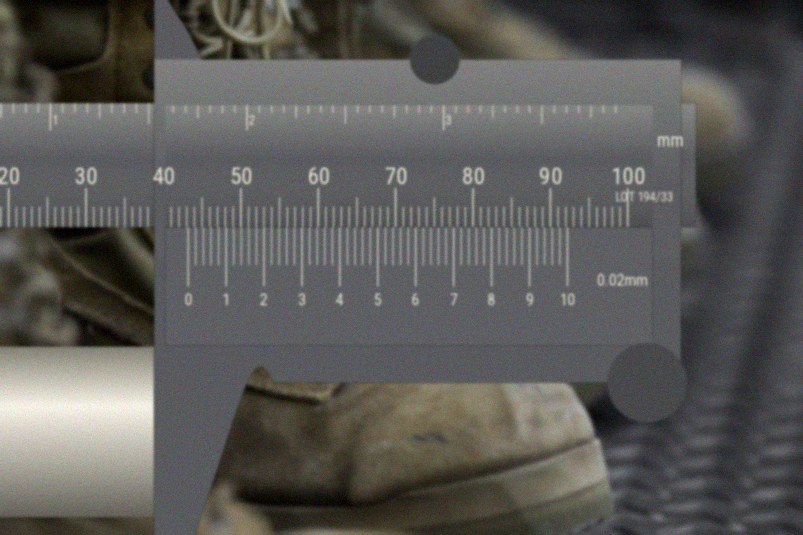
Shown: 43.2 mm
